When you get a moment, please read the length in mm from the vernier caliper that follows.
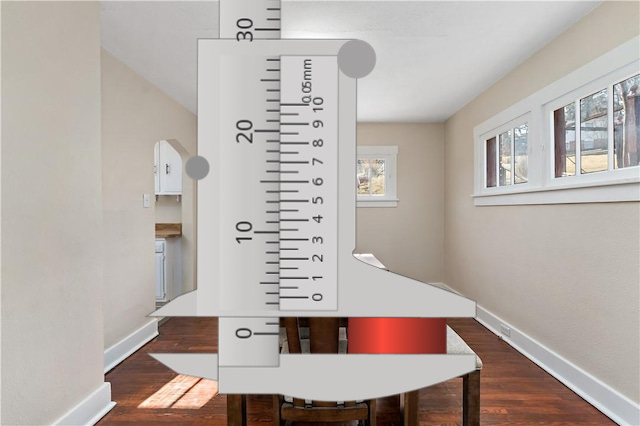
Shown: 3.6 mm
